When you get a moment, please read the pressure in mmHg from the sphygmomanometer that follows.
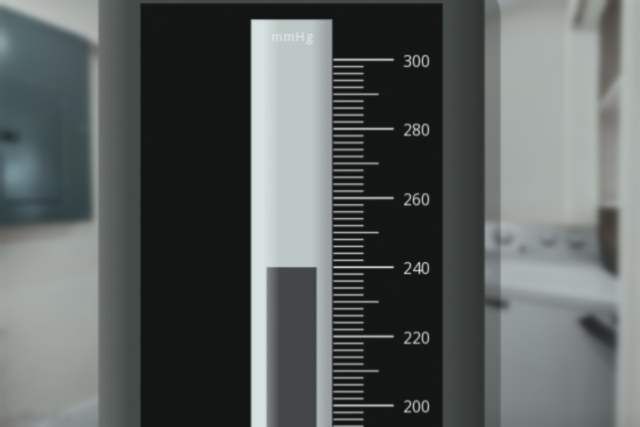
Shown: 240 mmHg
